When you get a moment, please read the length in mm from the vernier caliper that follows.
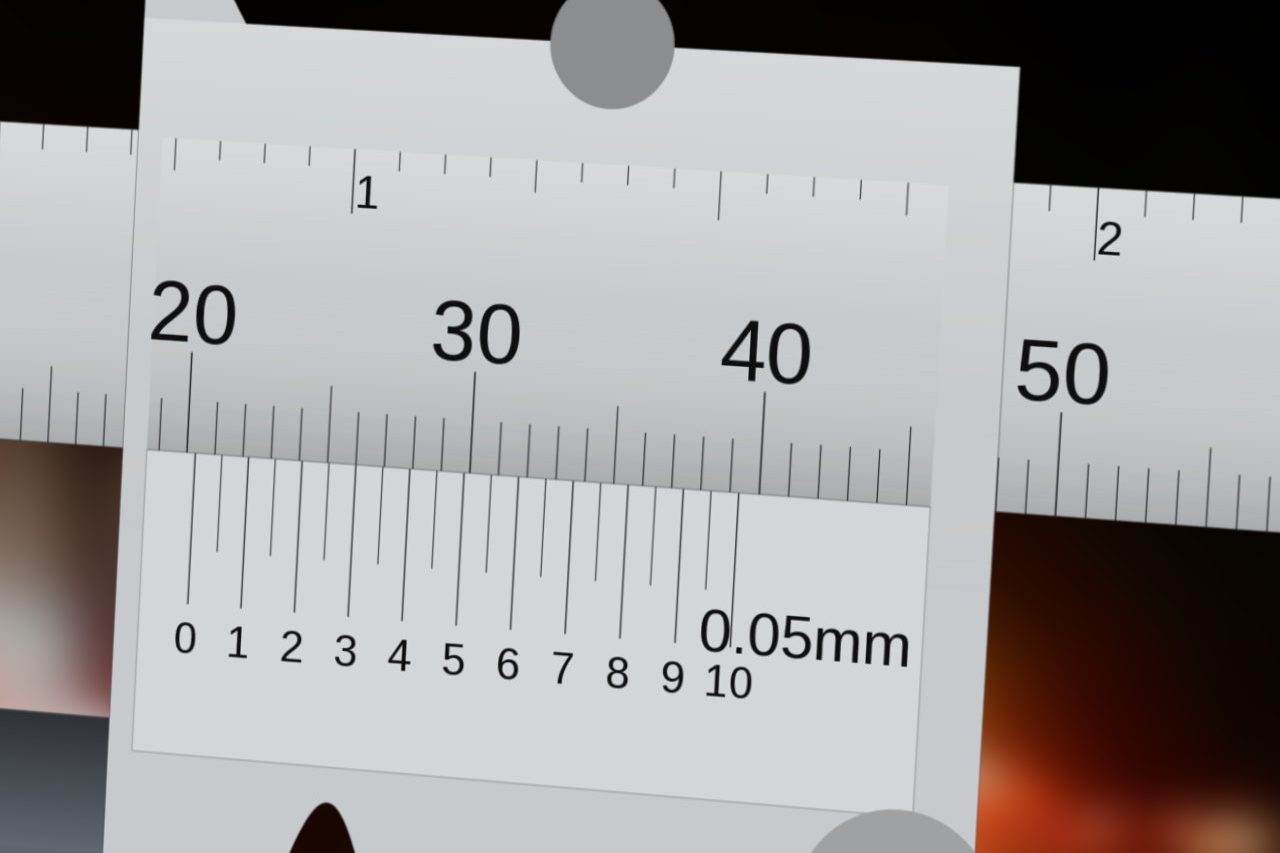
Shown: 20.30 mm
